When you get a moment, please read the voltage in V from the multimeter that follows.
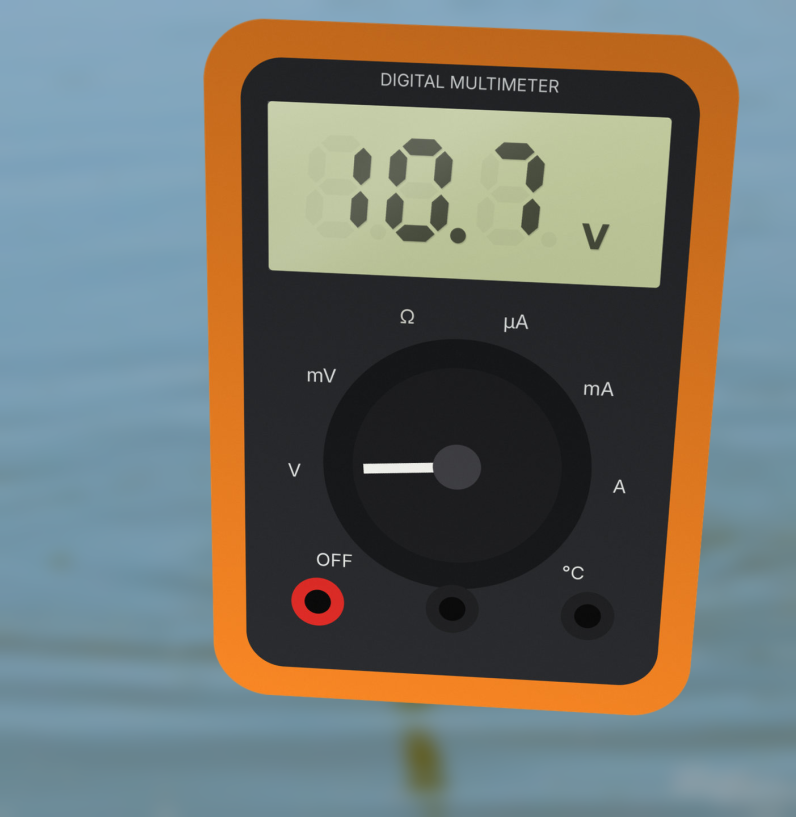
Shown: 10.7 V
